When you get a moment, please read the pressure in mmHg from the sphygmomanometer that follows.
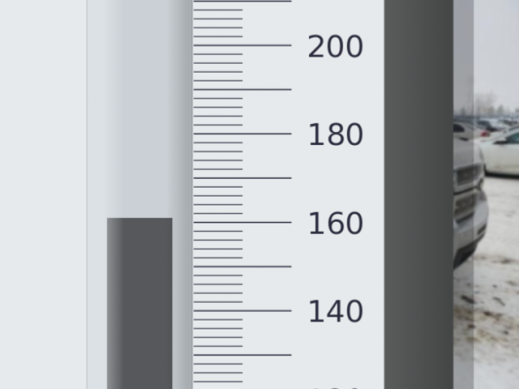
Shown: 161 mmHg
